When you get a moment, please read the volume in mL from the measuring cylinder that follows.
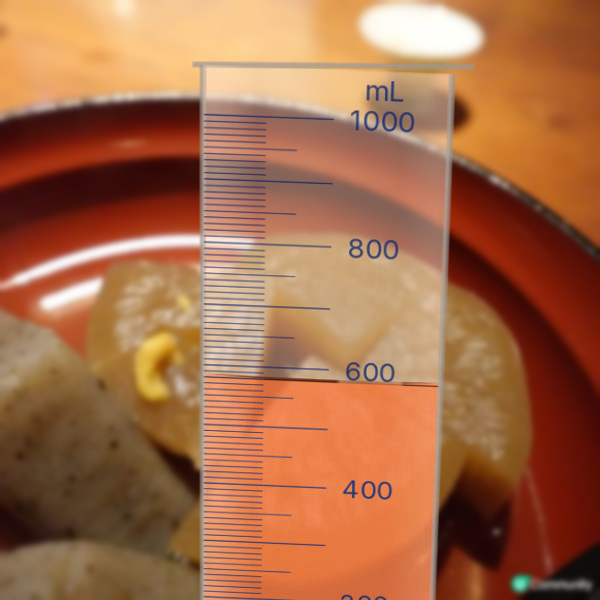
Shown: 580 mL
